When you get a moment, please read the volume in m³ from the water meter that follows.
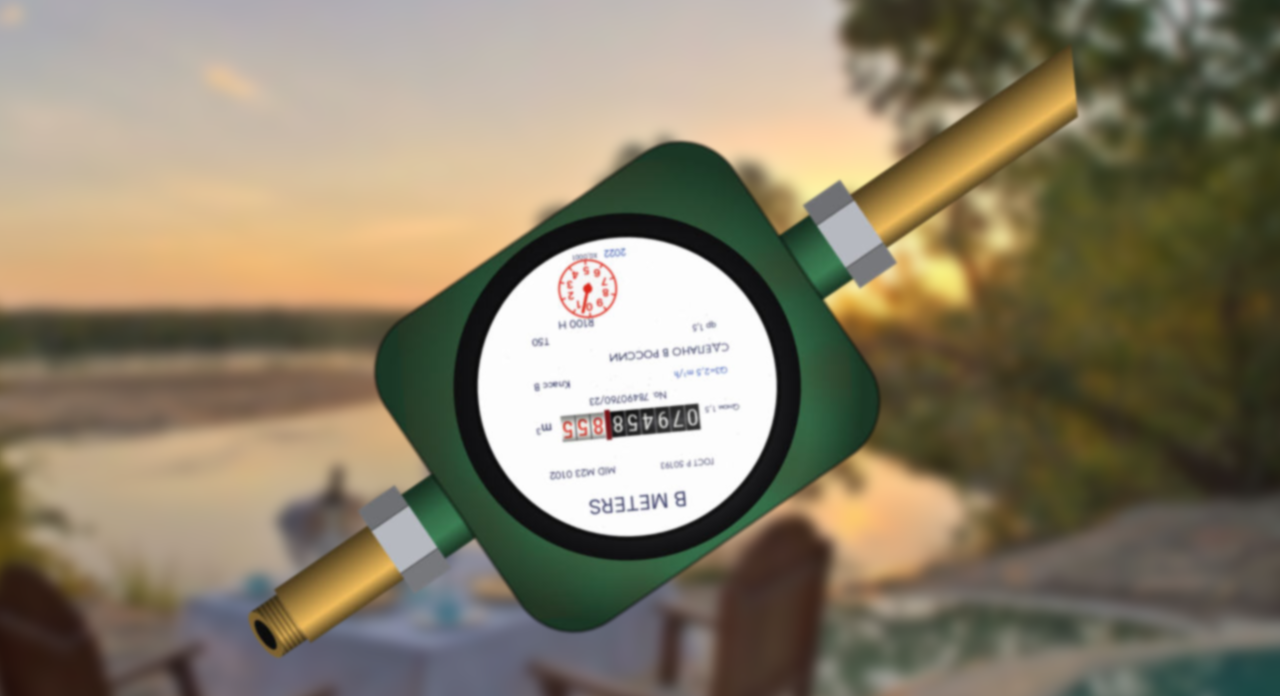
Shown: 79458.8550 m³
